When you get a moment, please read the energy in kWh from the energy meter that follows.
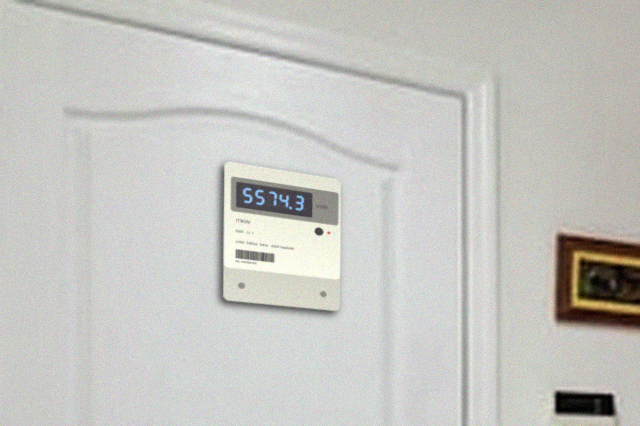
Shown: 5574.3 kWh
